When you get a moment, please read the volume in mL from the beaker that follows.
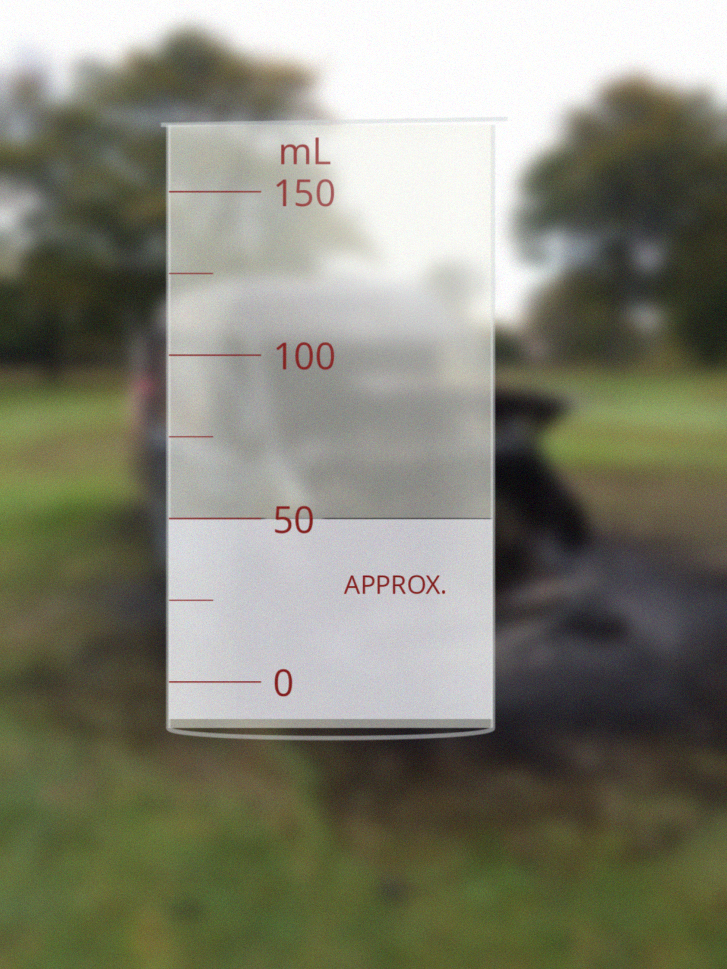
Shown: 50 mL
